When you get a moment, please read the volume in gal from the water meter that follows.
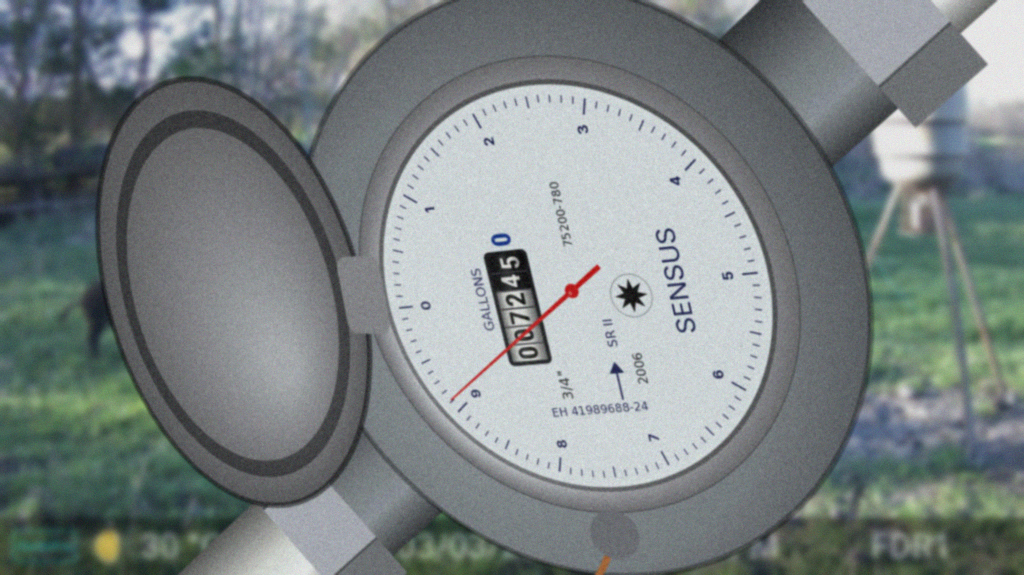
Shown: 72449.1 gal
